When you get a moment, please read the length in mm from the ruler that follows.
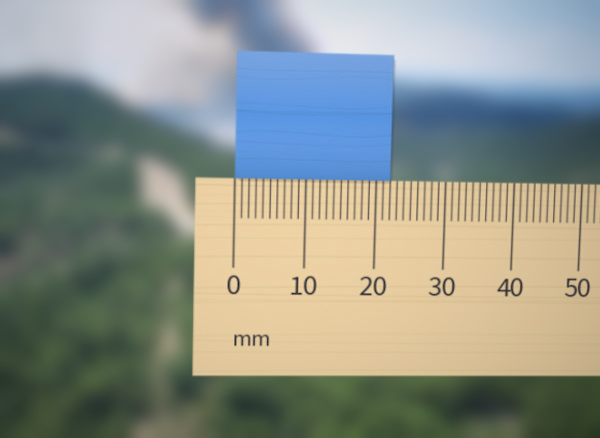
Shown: 22 mm
